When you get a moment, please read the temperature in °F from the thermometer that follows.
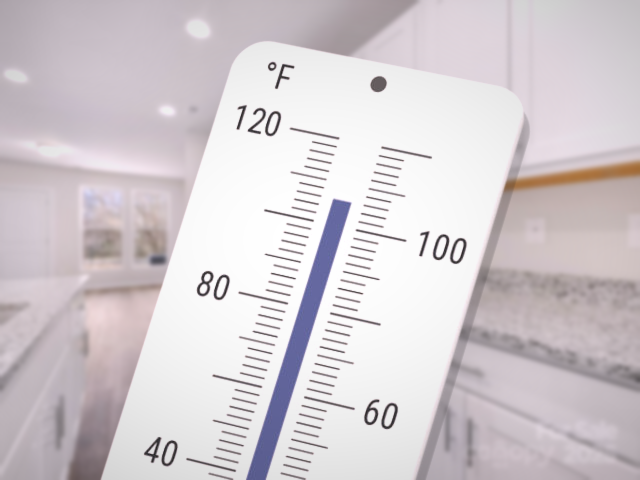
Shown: 106 °F
